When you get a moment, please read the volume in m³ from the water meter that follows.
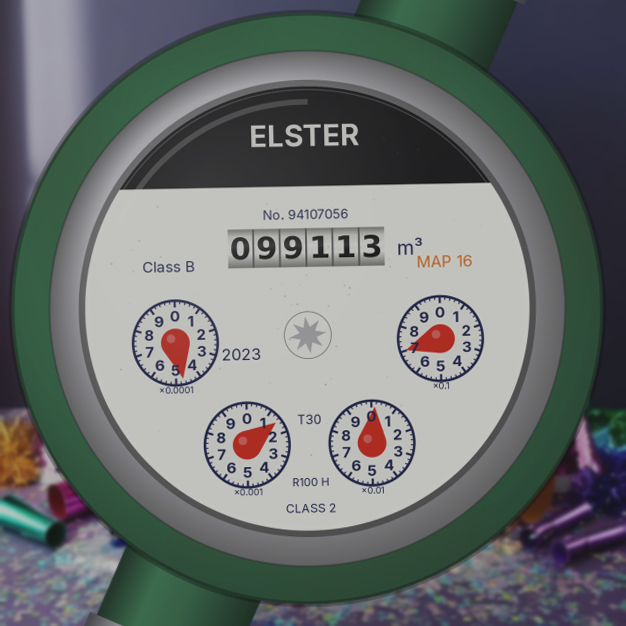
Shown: 99113.7014 m³
